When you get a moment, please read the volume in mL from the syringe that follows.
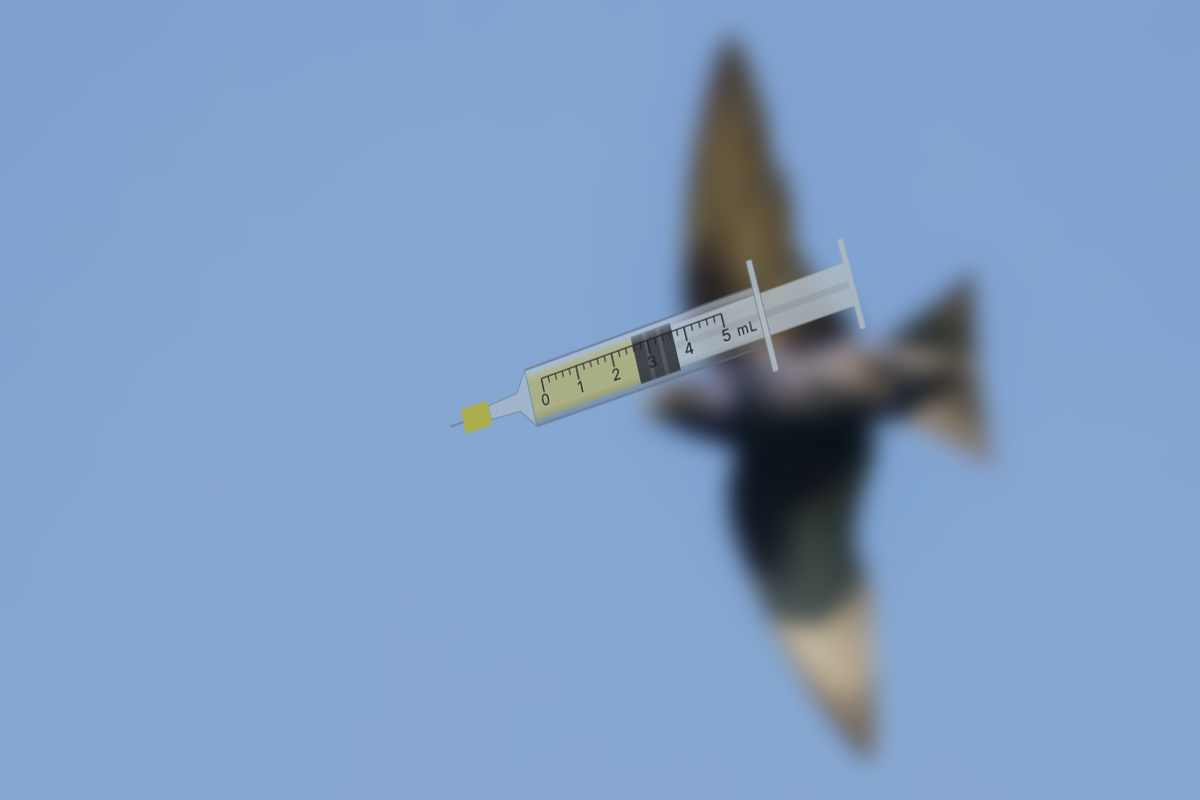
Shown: 2.6 mL
